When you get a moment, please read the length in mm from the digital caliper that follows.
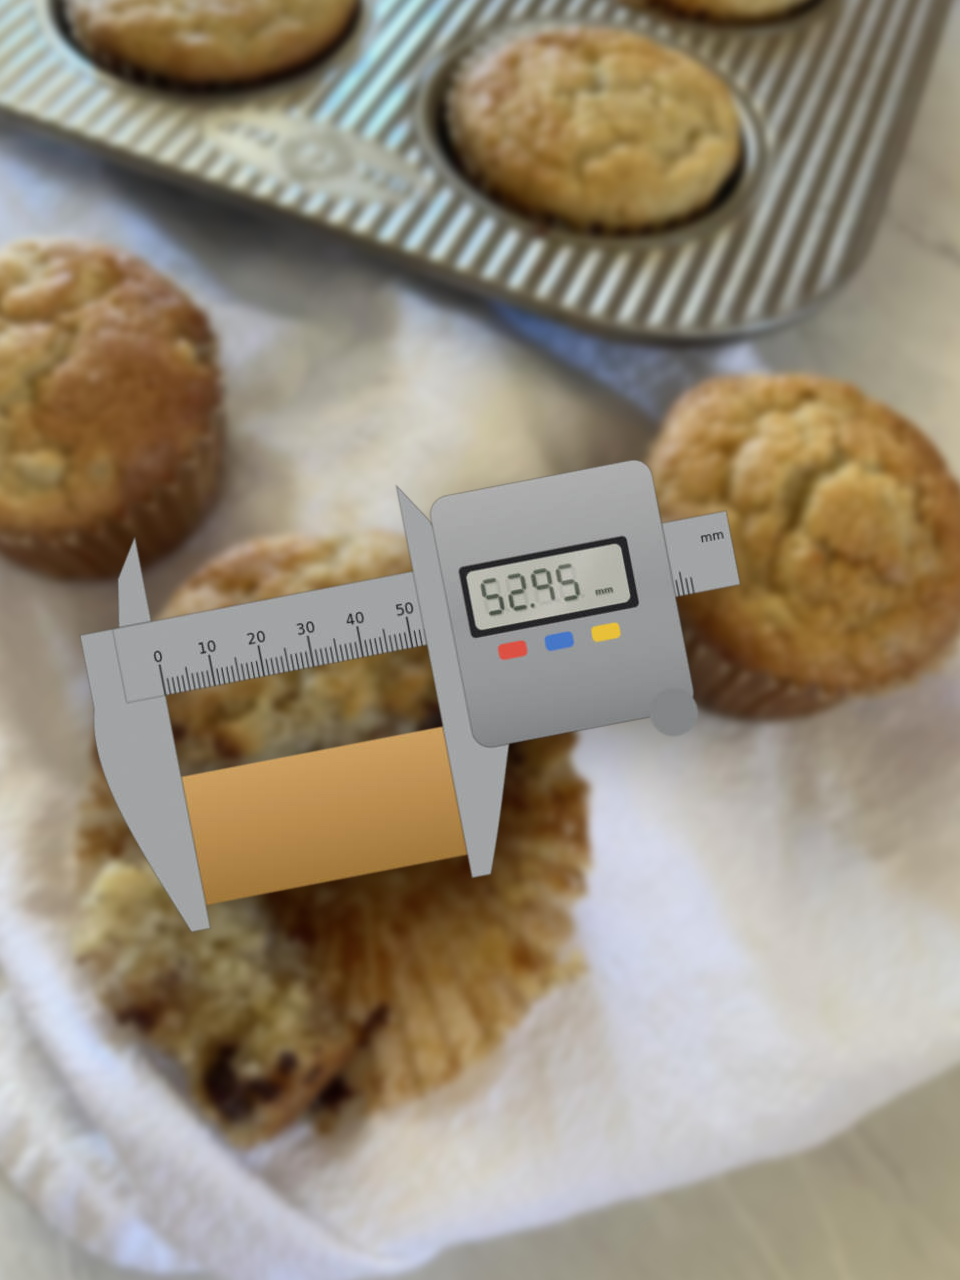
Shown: 52.95 mm
